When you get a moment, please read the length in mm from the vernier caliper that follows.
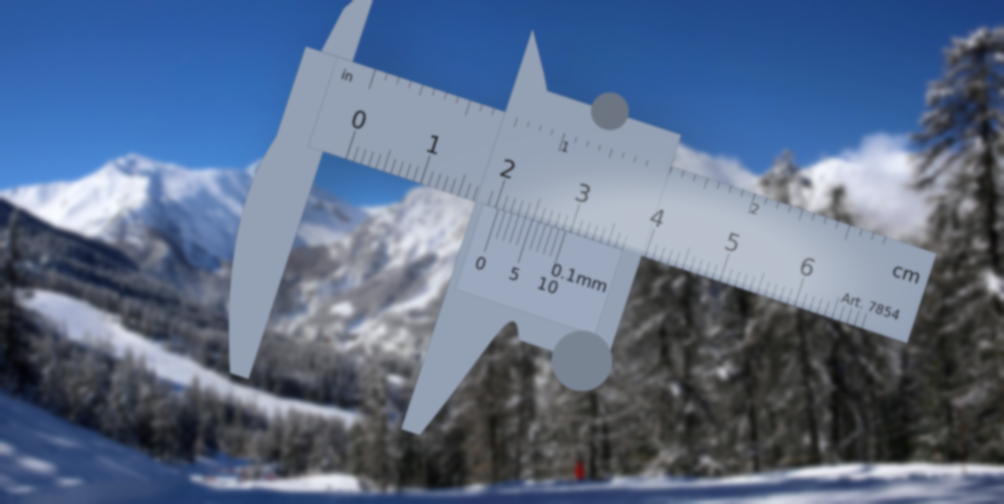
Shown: 20.4 mm
